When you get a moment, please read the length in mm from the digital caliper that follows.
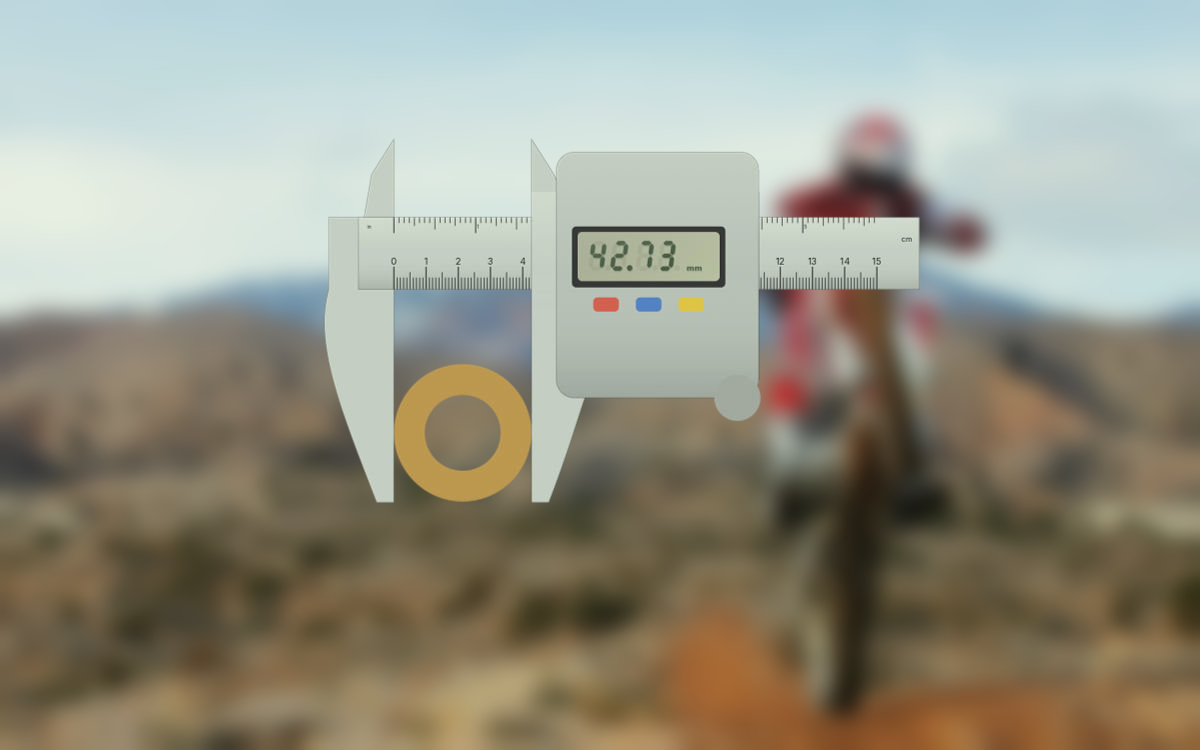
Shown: 42.73 mm
